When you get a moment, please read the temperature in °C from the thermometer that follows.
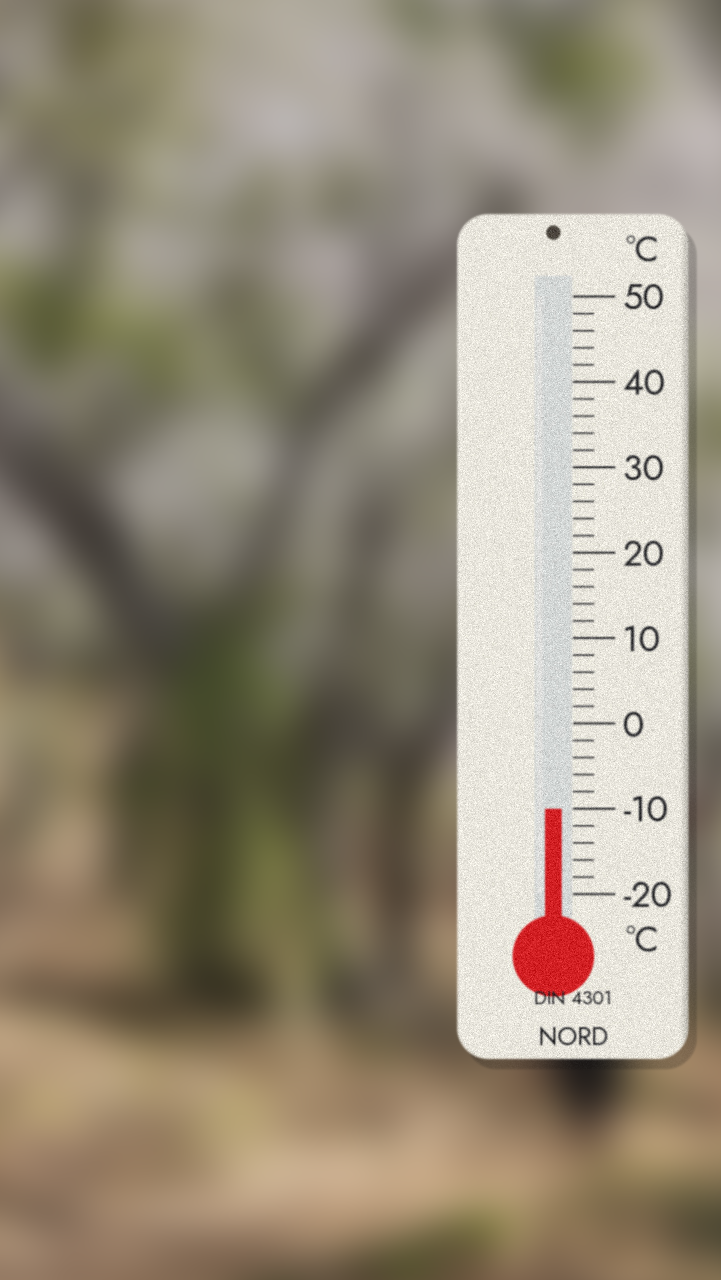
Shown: -10 °C
